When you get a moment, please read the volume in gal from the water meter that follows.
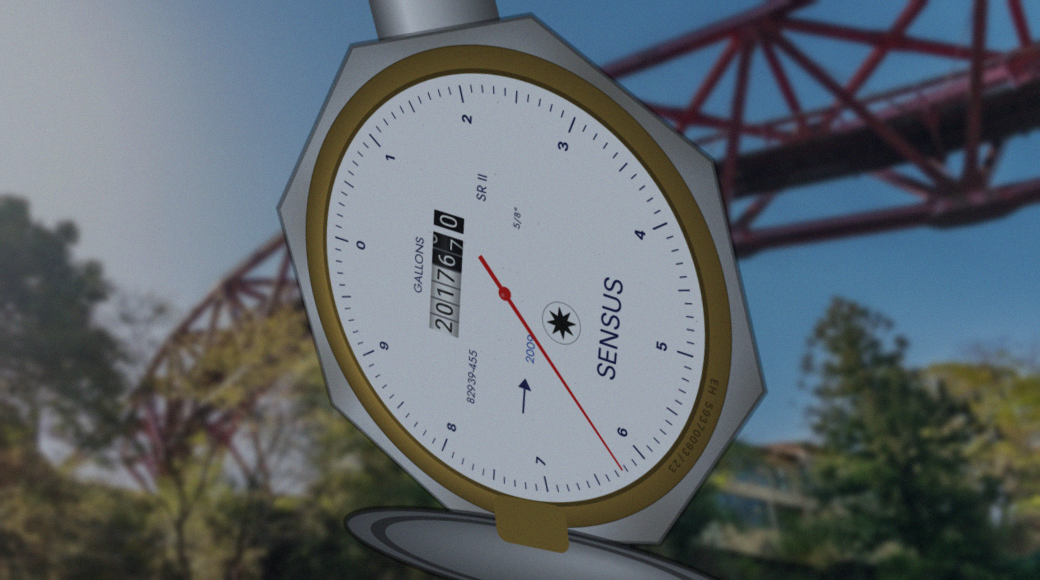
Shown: 2017666.2 gal
